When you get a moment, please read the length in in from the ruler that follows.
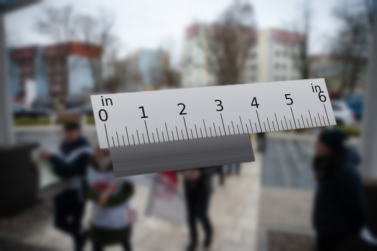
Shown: 3.625 in
